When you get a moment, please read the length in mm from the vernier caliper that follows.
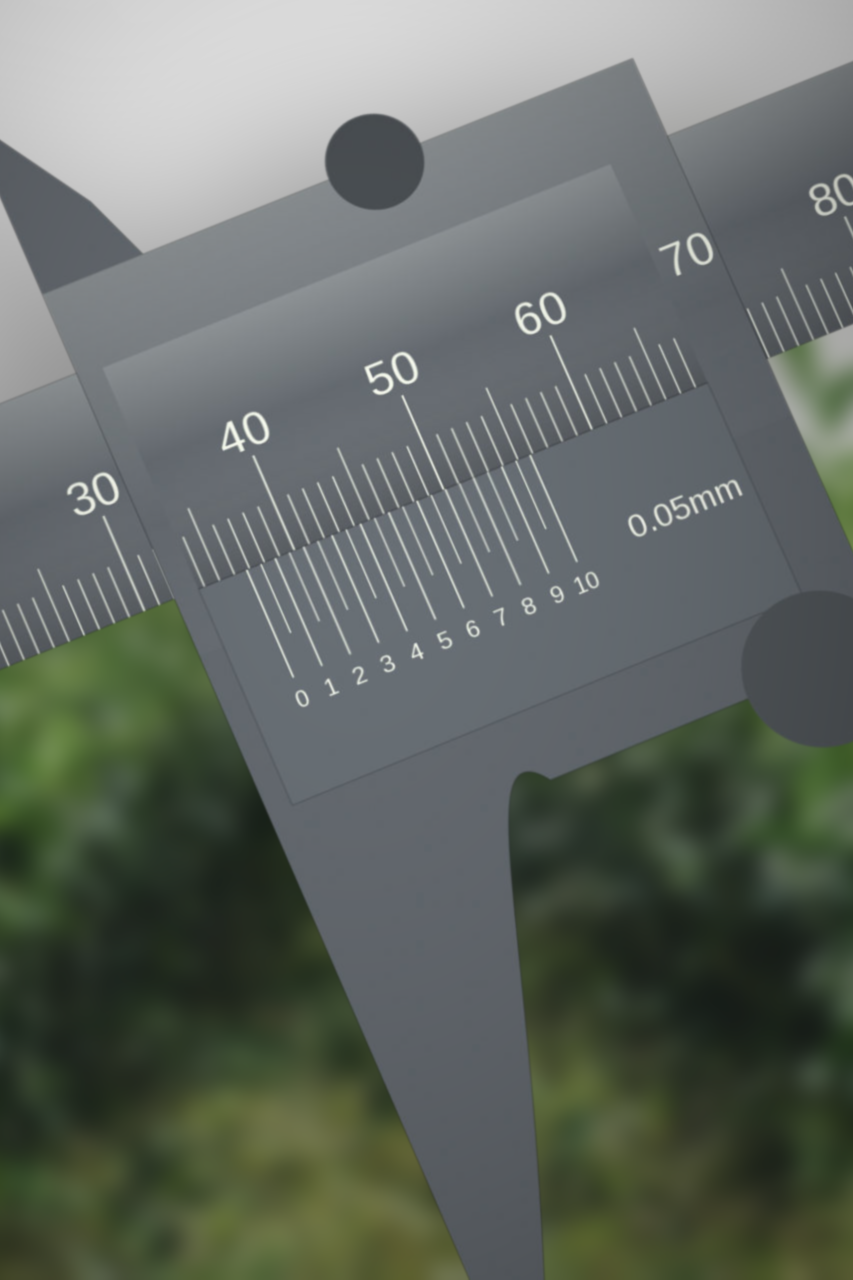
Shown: 36.8 mm
